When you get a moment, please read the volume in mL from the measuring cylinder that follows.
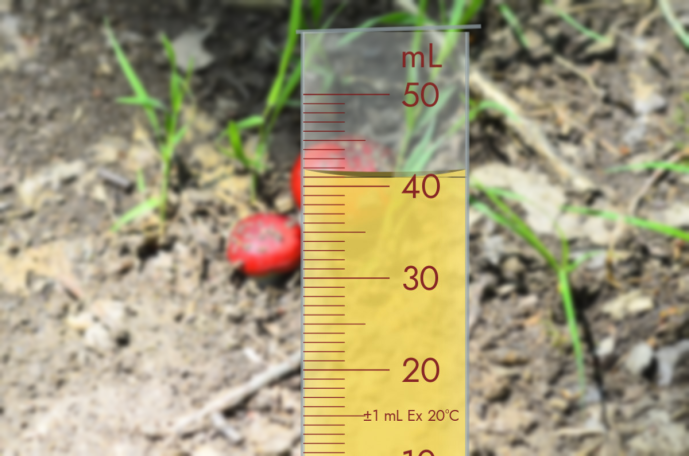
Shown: 41 mL
